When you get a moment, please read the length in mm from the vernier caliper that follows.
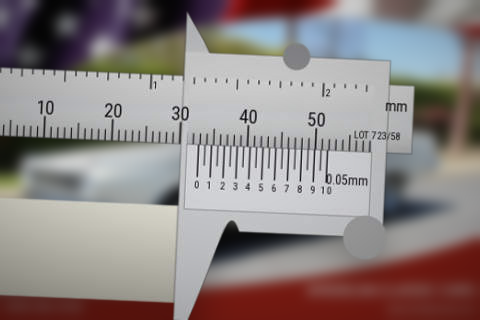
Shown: 32.8 mm
